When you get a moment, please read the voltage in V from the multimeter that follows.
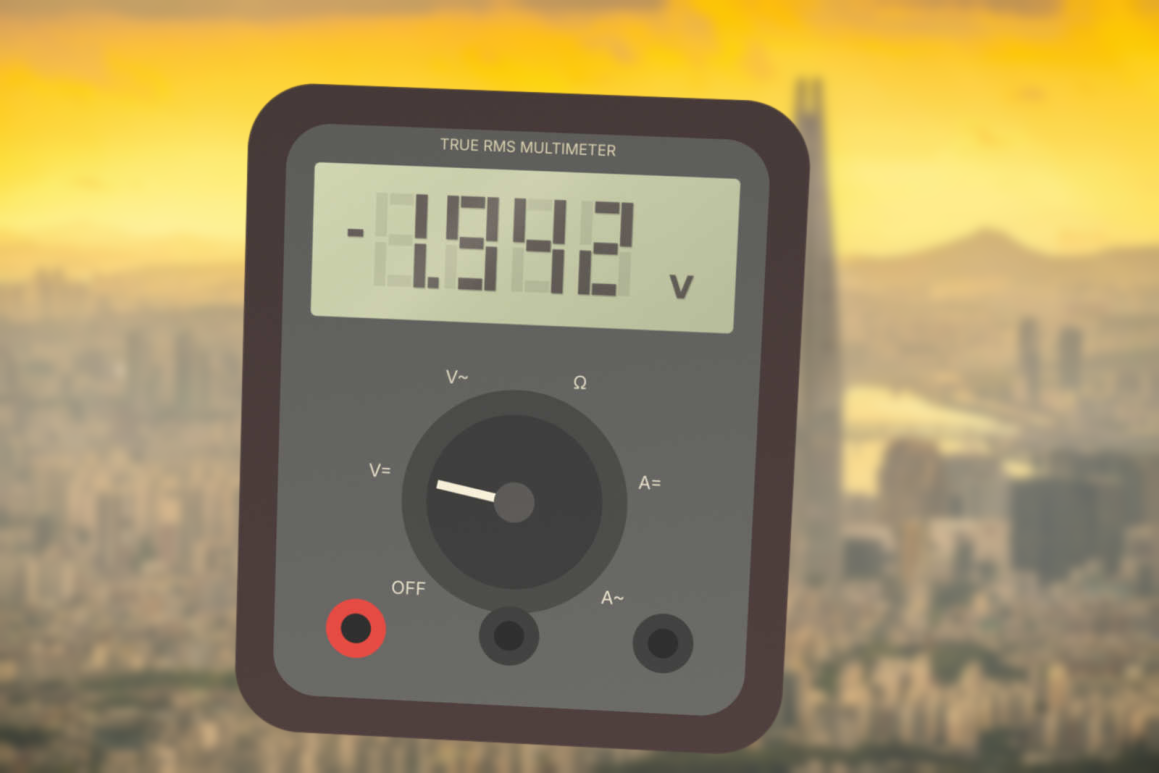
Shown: -1.942 V
